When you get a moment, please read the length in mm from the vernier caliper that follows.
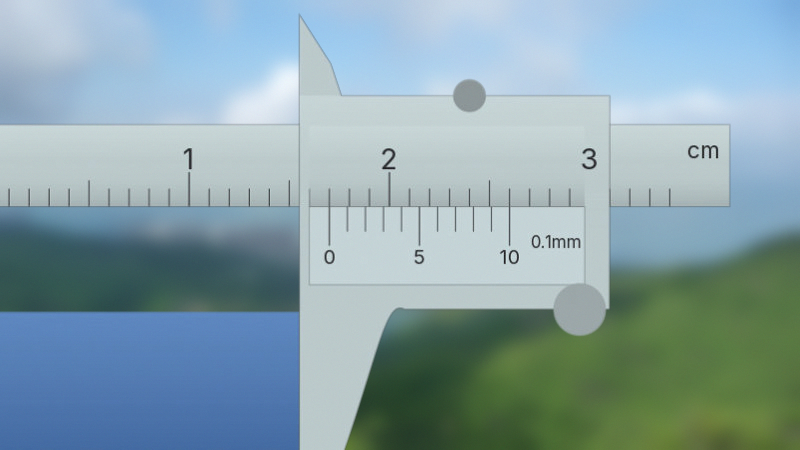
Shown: 17.0 mm
